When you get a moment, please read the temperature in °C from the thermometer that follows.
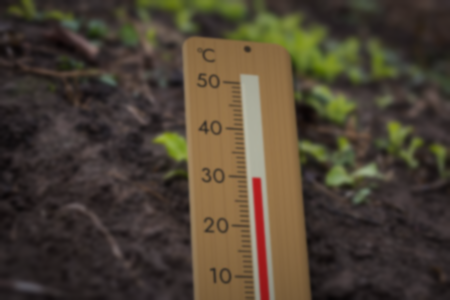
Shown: 30 °C
